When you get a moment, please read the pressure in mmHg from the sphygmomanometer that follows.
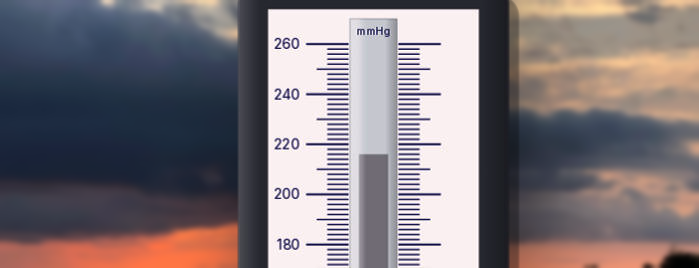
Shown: 216 mmHg
